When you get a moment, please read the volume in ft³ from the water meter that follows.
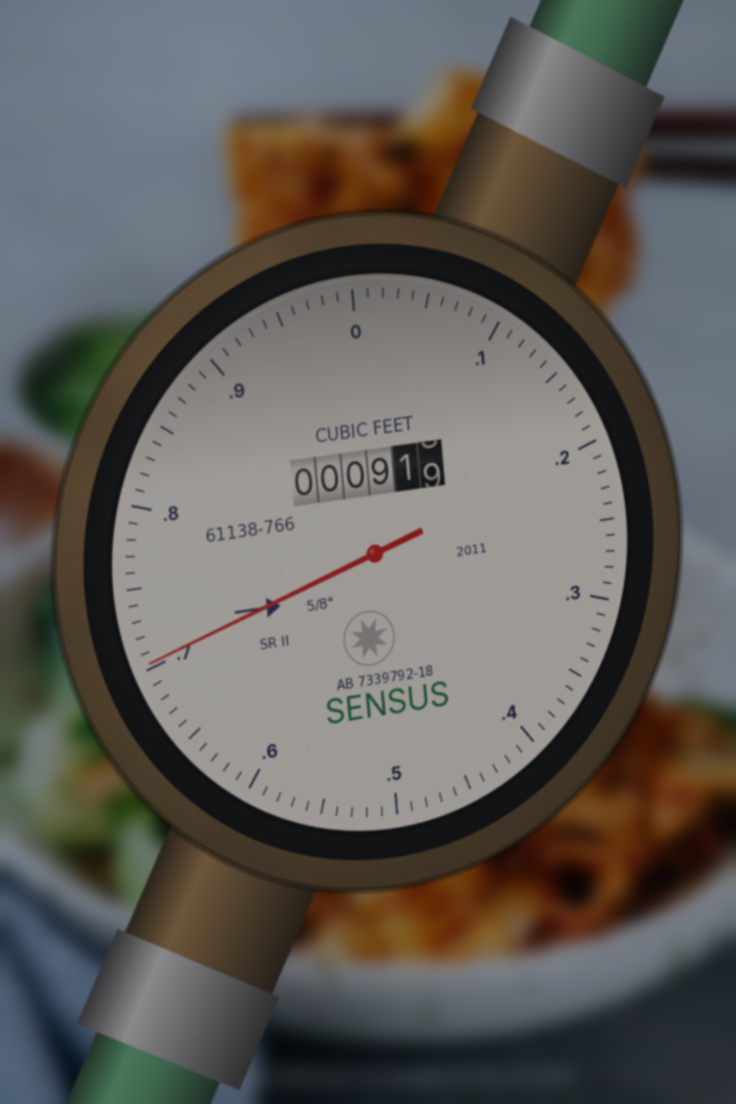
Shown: 918.70 ft³
